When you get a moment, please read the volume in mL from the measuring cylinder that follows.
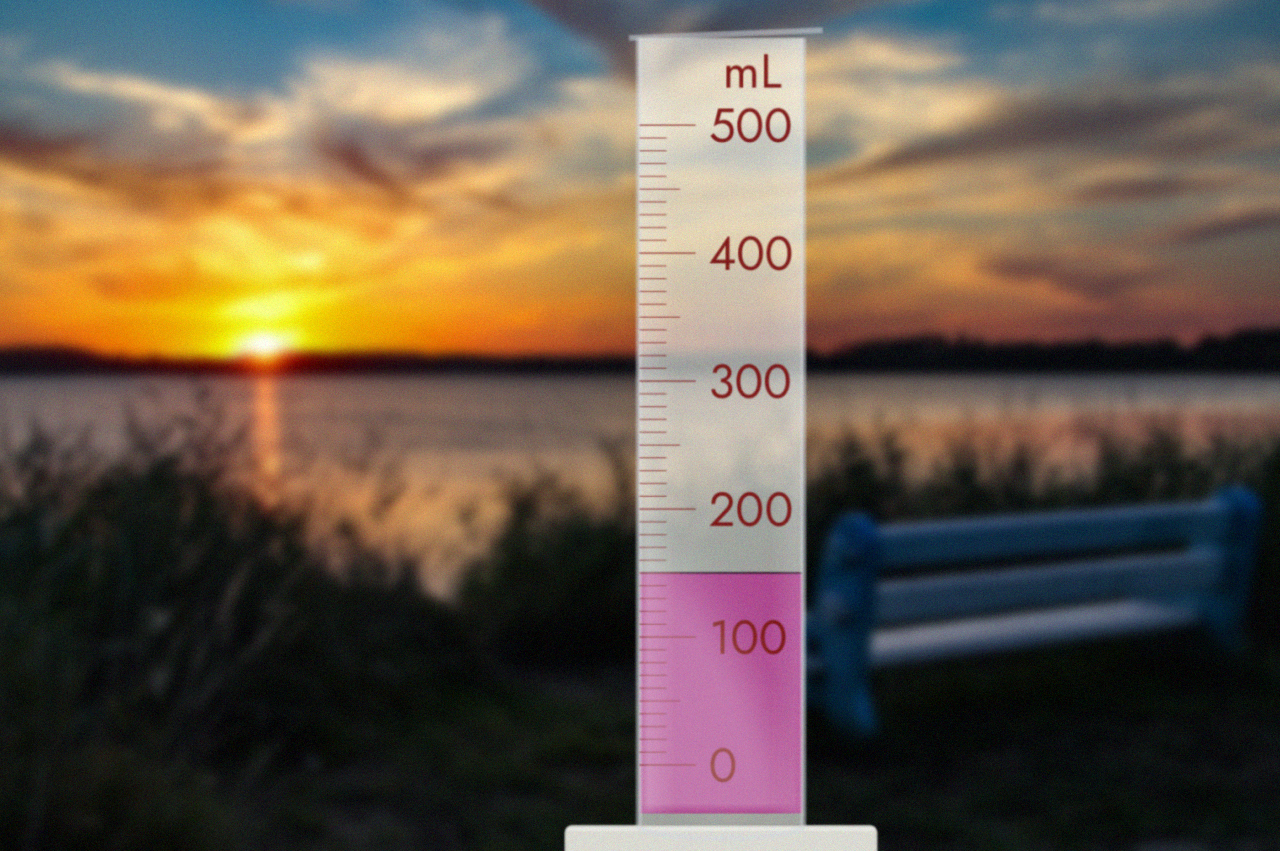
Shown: 150 mL
